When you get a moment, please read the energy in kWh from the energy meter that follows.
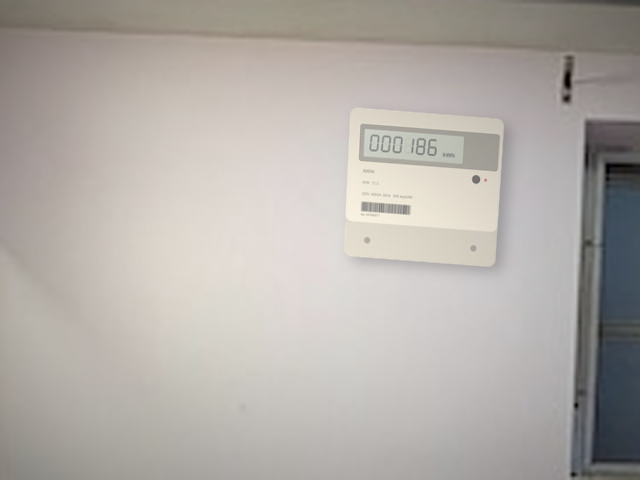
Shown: 186 kWh
